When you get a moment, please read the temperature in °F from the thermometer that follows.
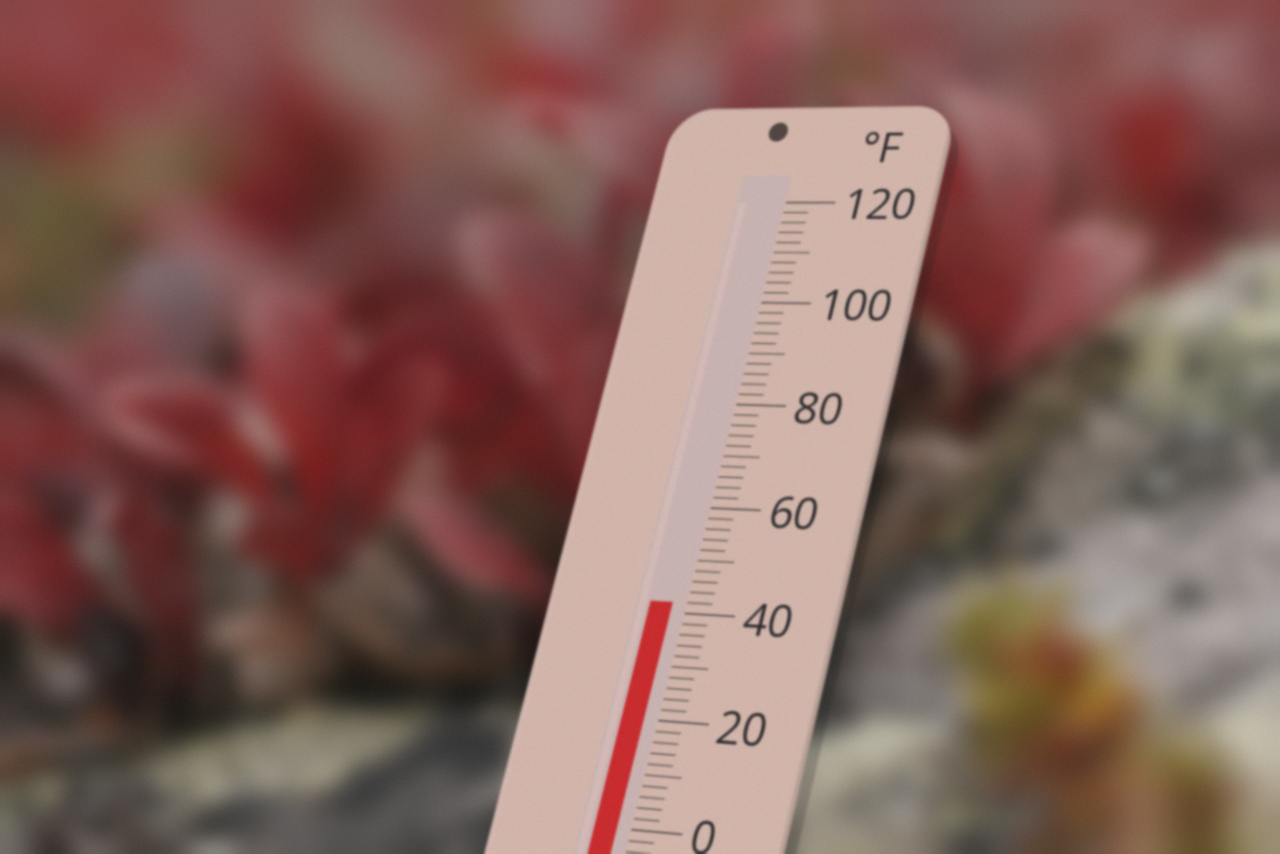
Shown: 42 °F
